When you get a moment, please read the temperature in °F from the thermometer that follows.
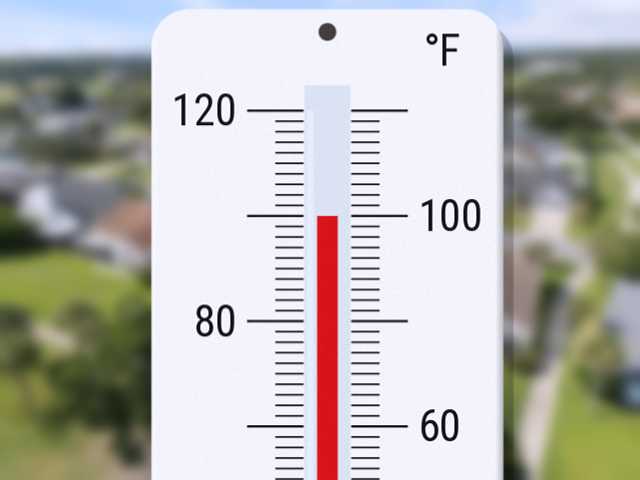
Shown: 100 °F
